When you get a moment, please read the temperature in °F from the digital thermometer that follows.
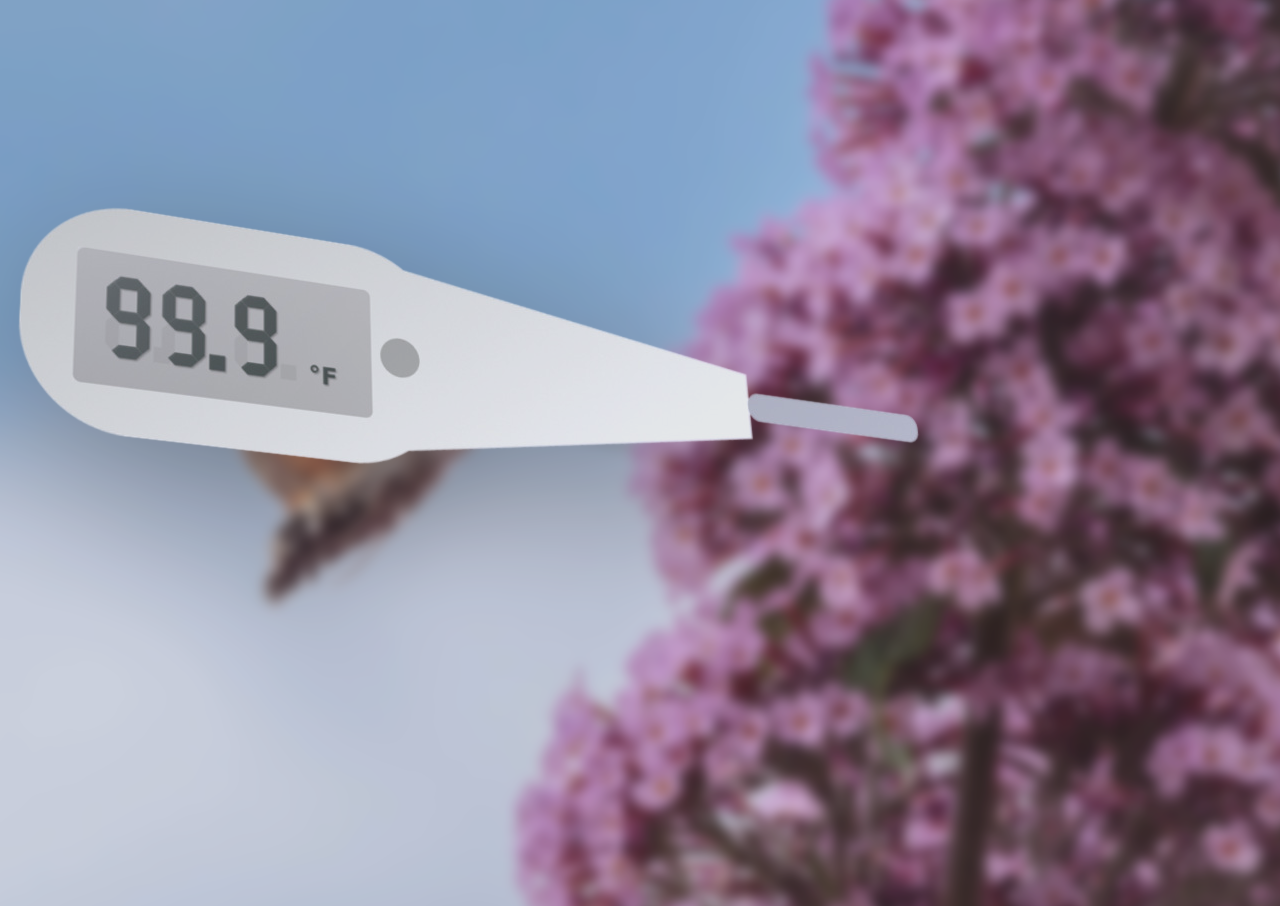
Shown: 99.9 °F
